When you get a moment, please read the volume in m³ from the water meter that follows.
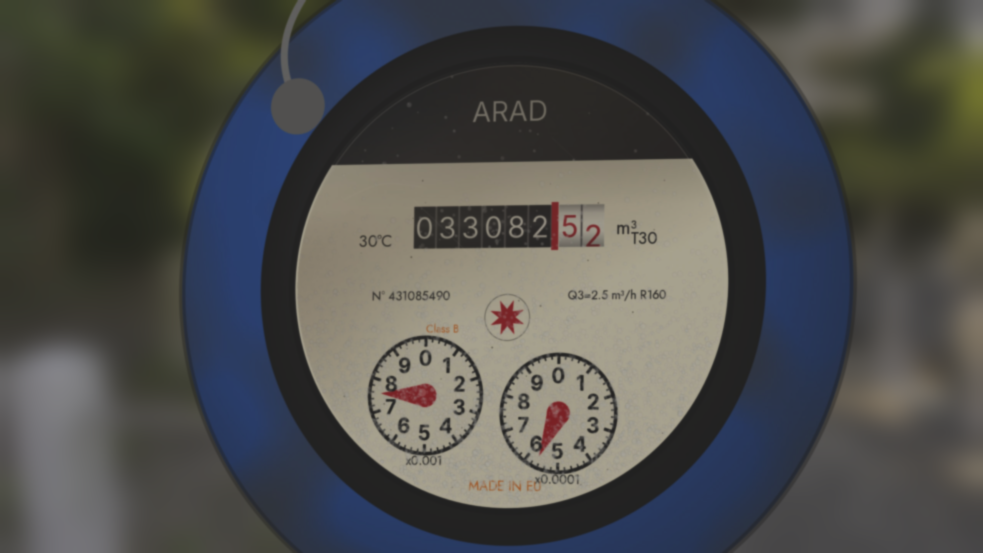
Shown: 33082.5175 m³
